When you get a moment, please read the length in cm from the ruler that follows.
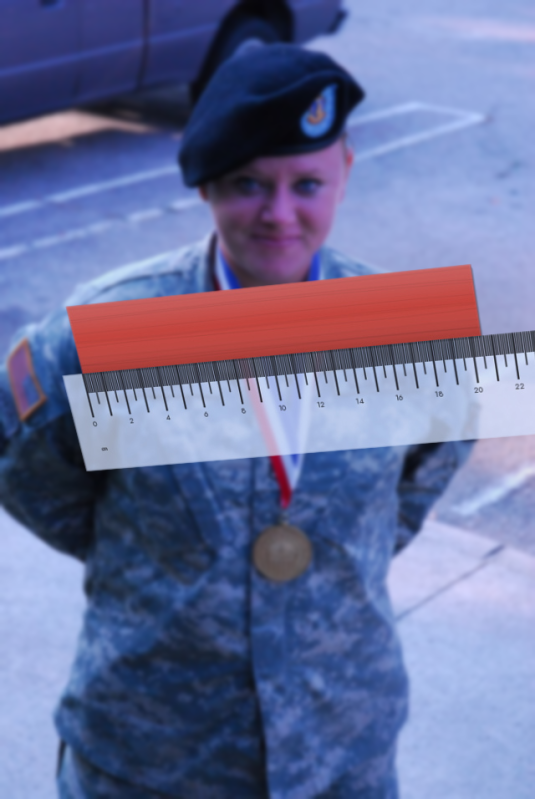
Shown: 20.5 cm
